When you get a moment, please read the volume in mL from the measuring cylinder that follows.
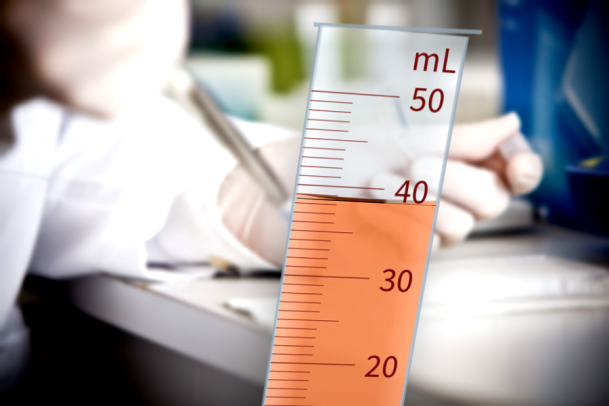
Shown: 38.5 mL
